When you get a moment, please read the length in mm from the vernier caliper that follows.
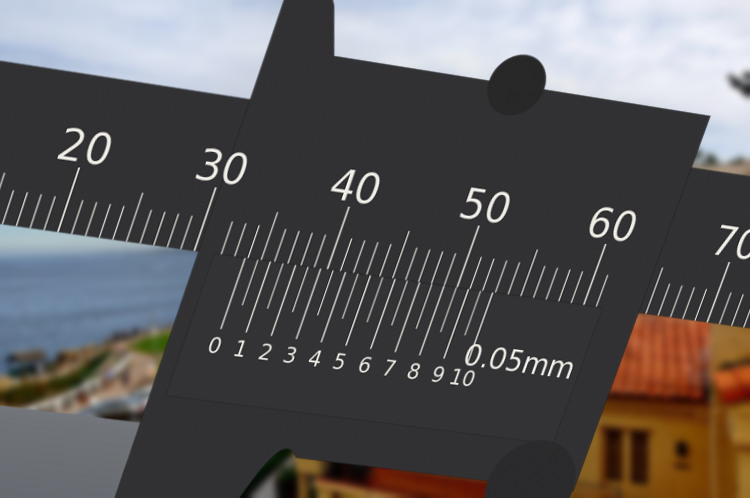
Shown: 33.8 mm
